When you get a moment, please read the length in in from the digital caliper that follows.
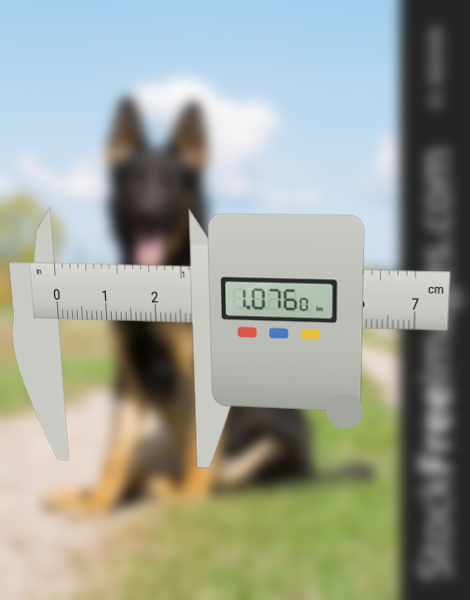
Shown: 1.0760 in
